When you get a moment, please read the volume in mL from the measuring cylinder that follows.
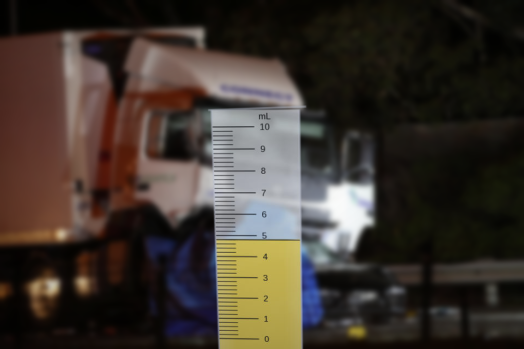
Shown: 4.8 mL
